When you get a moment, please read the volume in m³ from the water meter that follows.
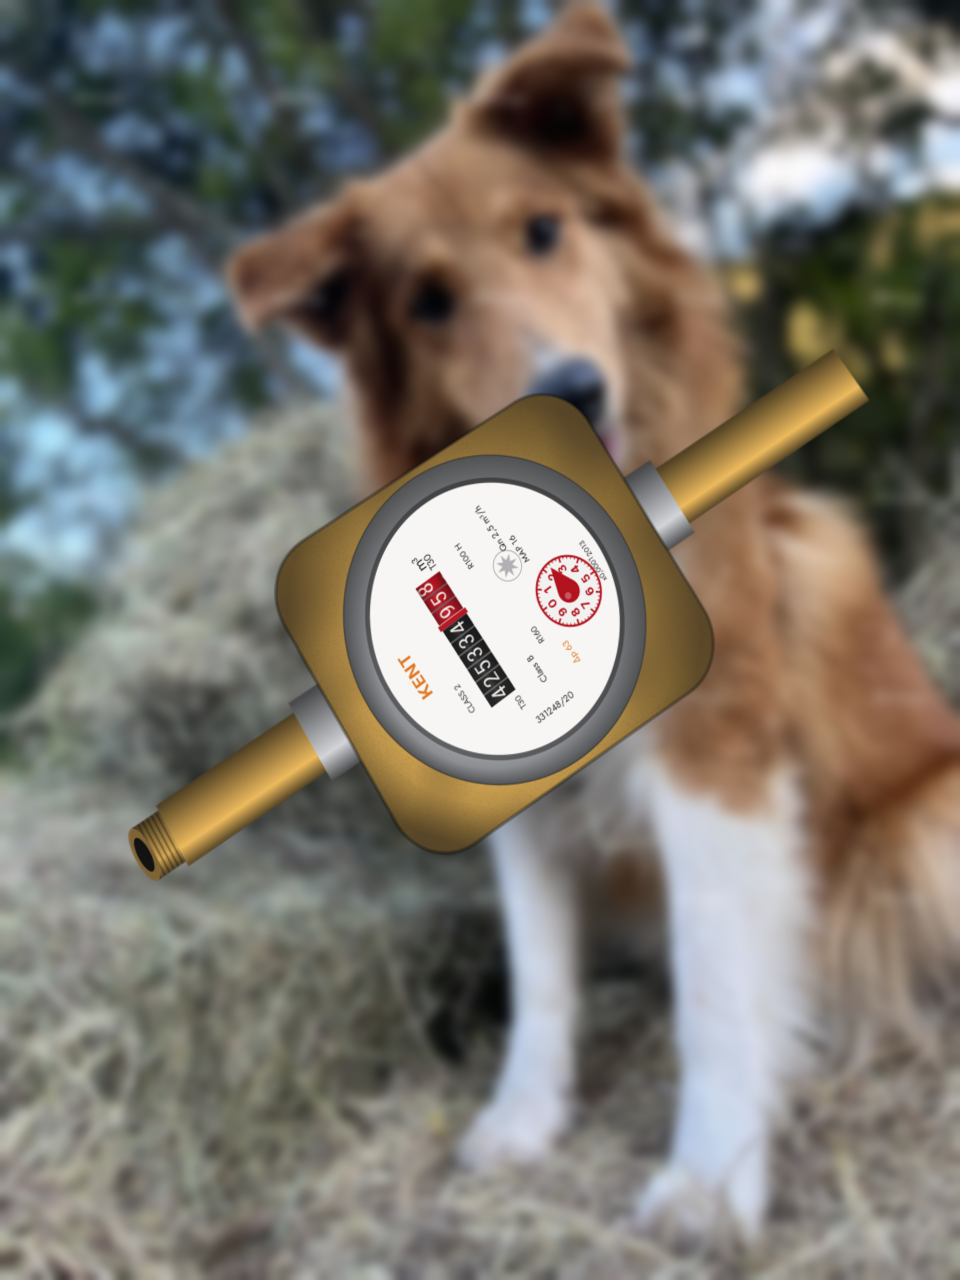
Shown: 425334.9582 m³
